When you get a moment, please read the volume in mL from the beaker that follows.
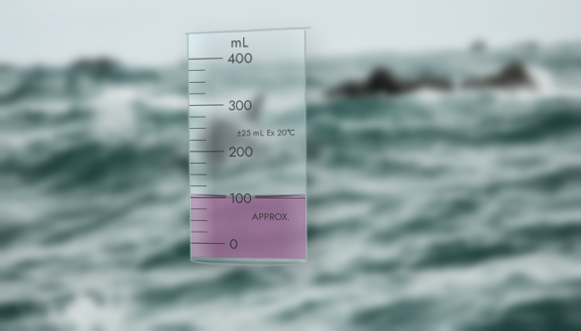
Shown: 100 mL
